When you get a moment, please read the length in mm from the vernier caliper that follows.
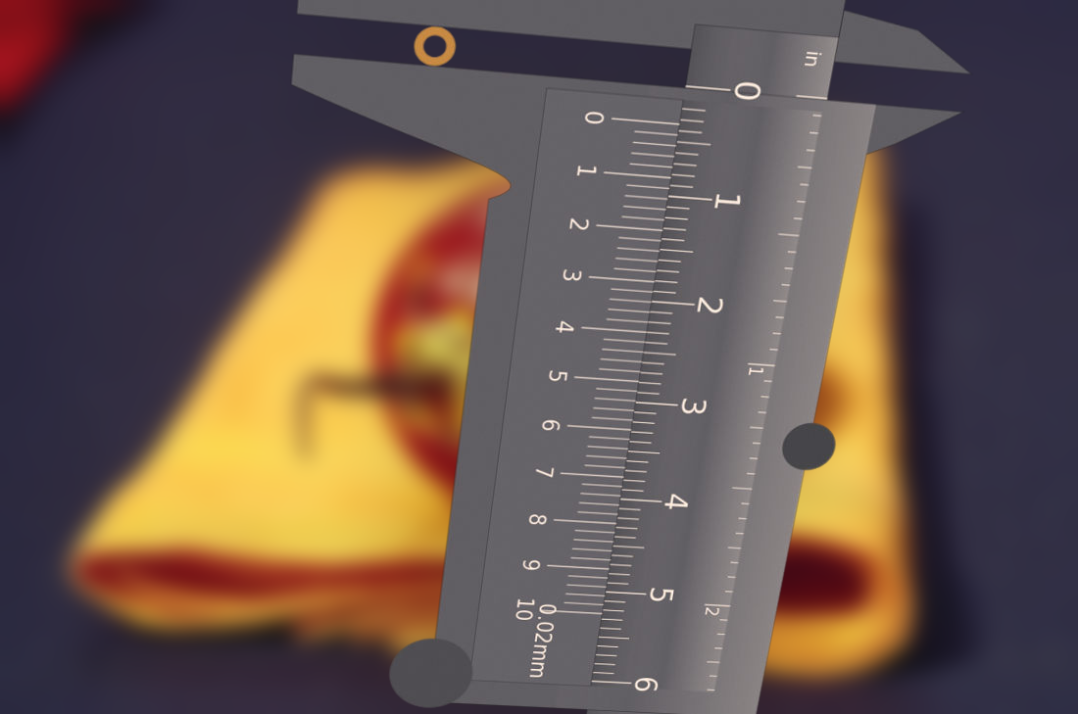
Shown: 3.4 mm
